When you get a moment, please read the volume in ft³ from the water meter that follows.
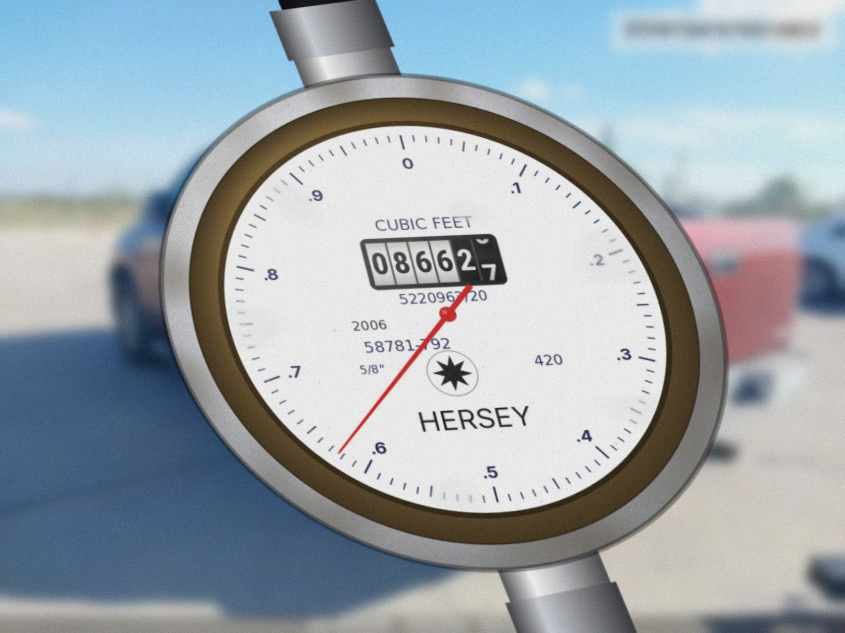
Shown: 86626.62 ft³
